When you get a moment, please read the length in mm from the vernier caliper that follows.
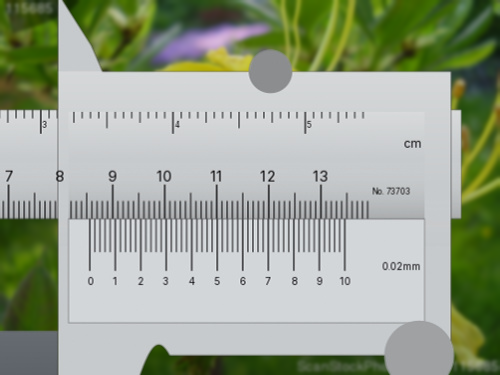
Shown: 85.6 mm
